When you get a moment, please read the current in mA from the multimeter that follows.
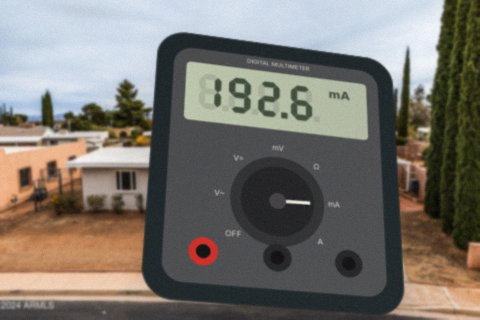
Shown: 192.6 mA
